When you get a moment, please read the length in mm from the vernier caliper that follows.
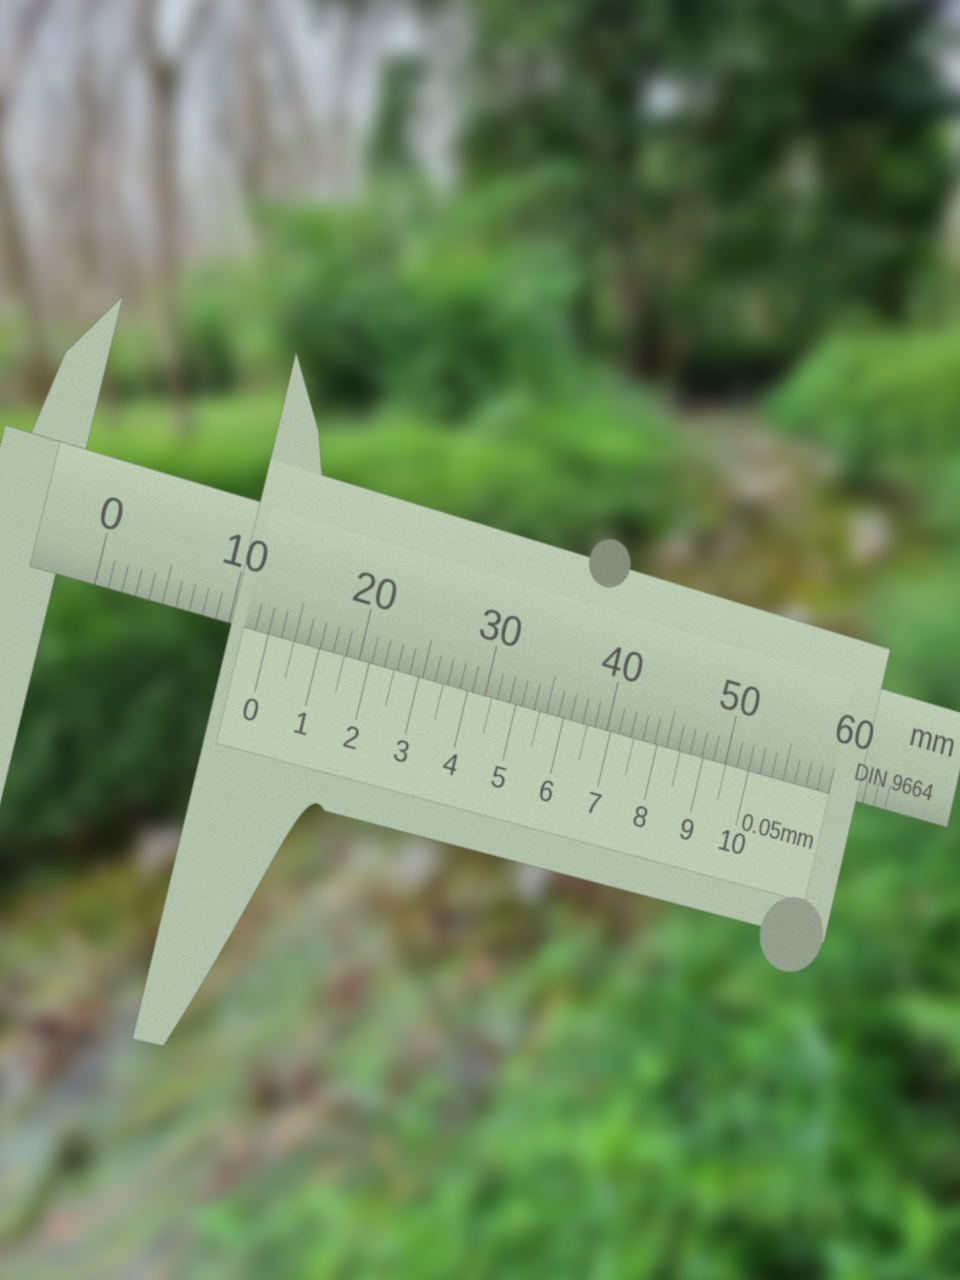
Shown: 13.0 mm
